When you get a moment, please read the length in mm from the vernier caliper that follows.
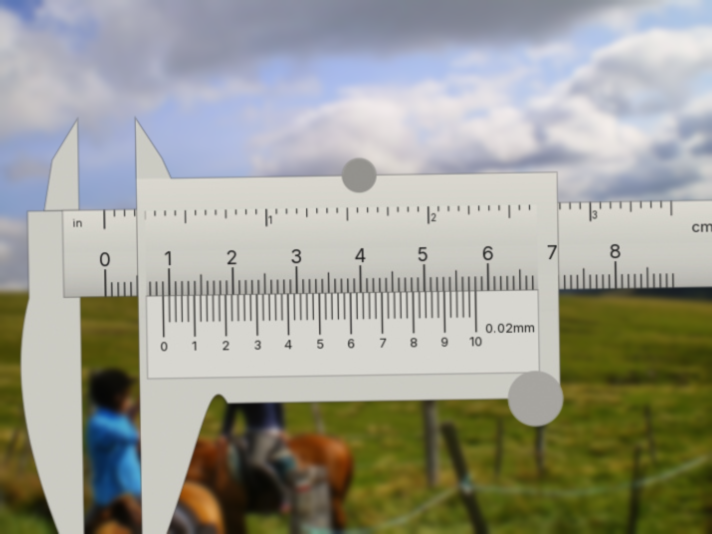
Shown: 9.0 mm
